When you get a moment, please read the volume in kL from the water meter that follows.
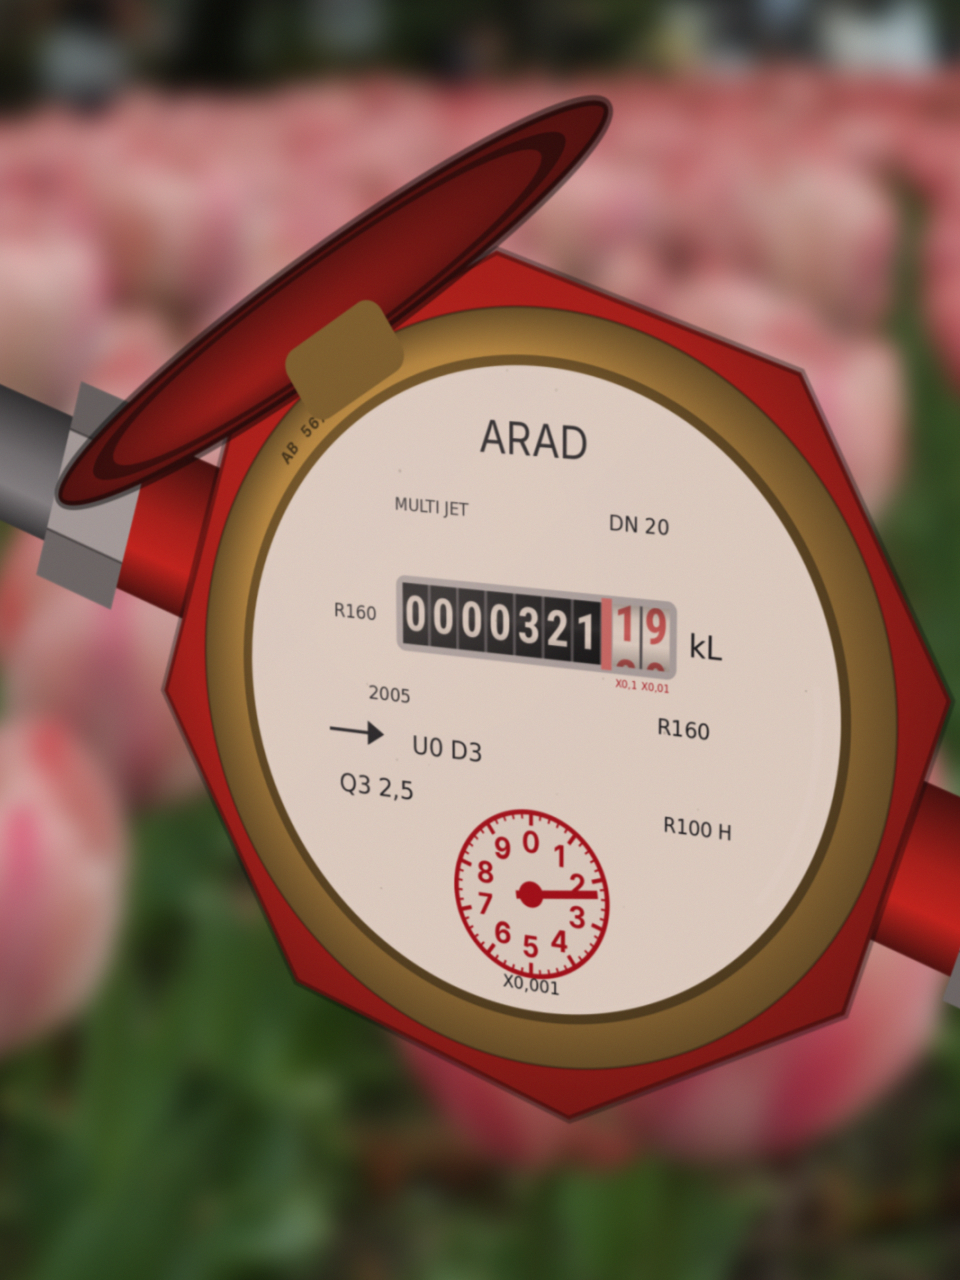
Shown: 321.192 kL
